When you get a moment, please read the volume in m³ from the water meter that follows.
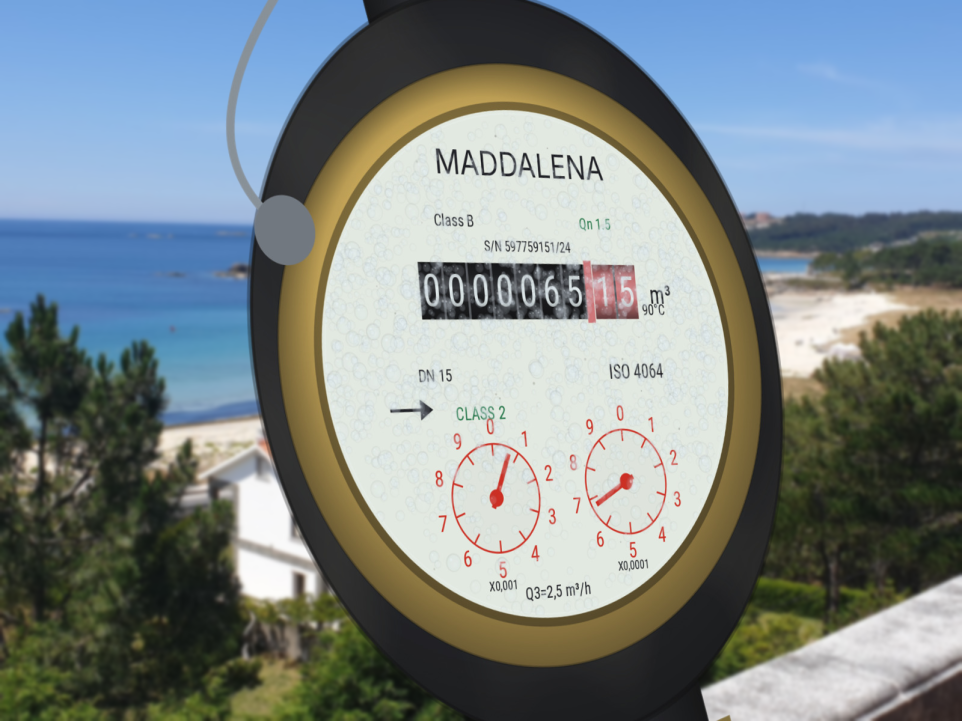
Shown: 65.1506 m³
